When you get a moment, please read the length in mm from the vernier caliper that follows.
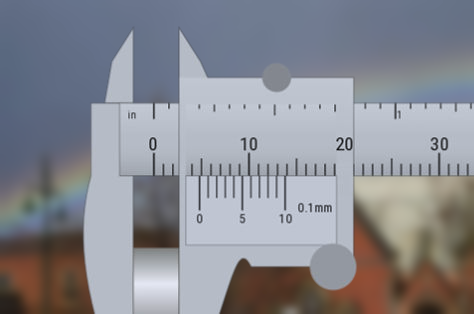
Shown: 4.8 mm
